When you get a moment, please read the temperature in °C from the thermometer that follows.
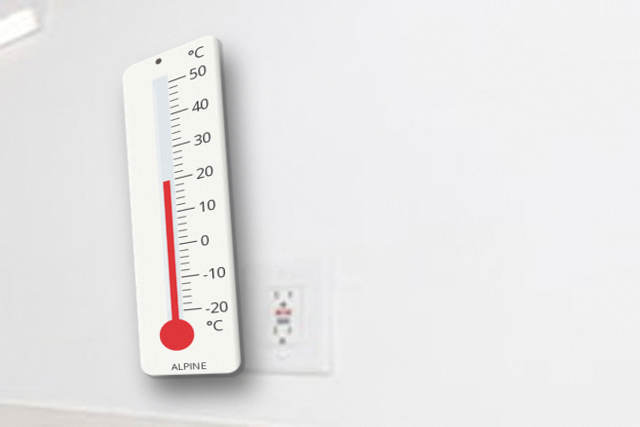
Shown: 20 °C
